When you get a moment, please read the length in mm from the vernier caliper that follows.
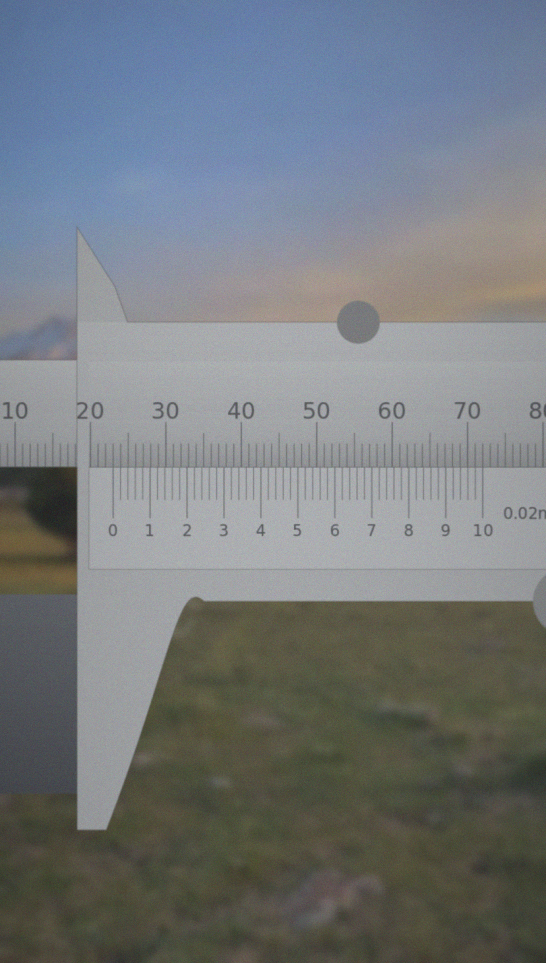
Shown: 23.0 mm
